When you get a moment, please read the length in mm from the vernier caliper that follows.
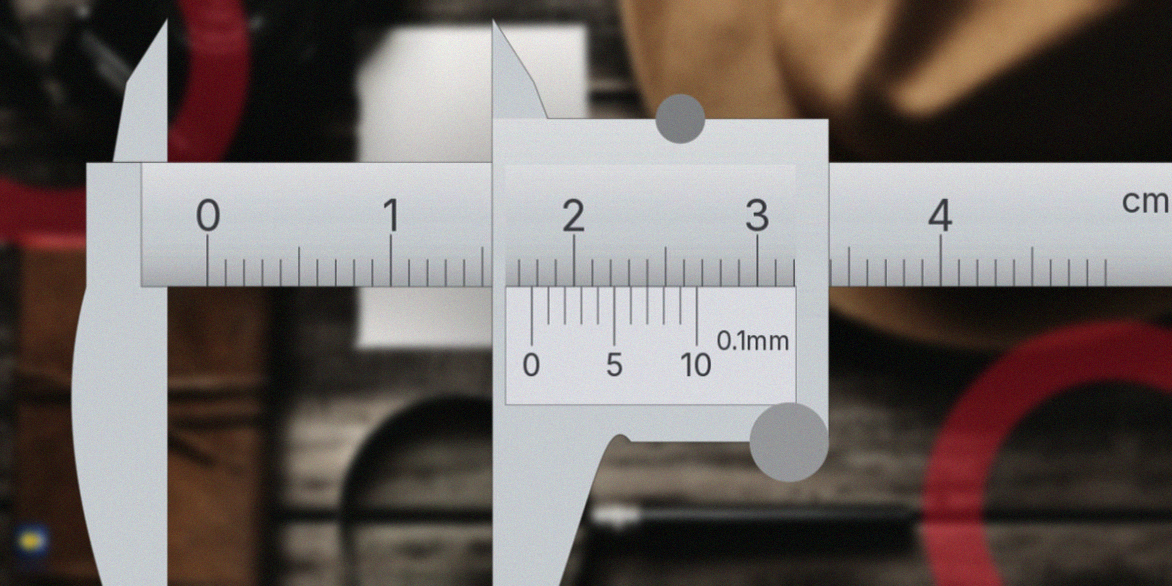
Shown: 17.7 mm
